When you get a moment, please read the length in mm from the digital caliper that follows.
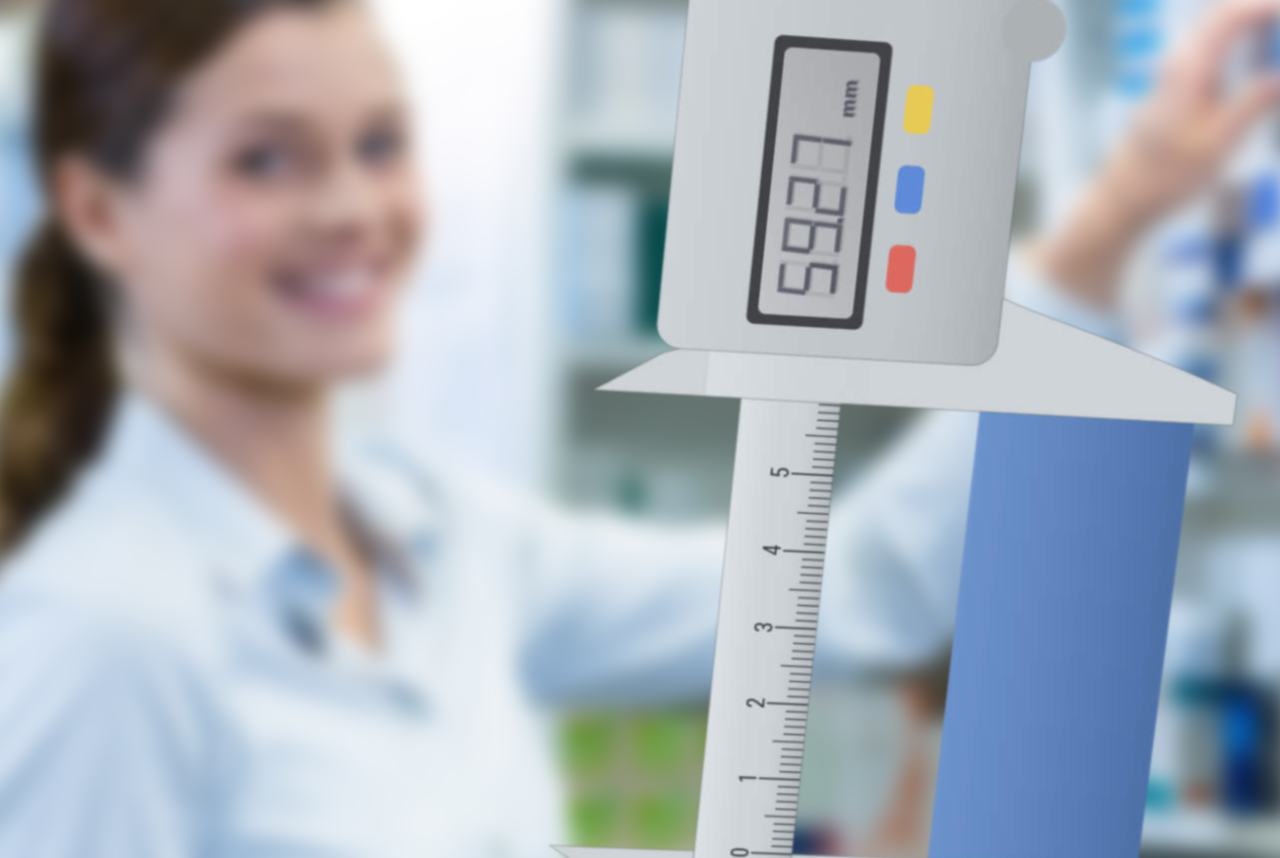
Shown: 59.27 mm
